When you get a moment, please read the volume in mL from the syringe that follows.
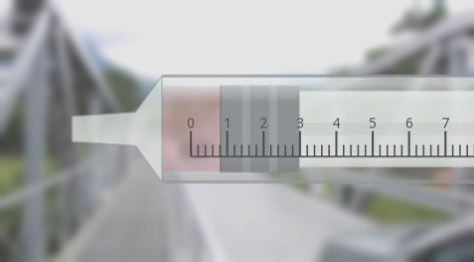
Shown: 0.8 mL
